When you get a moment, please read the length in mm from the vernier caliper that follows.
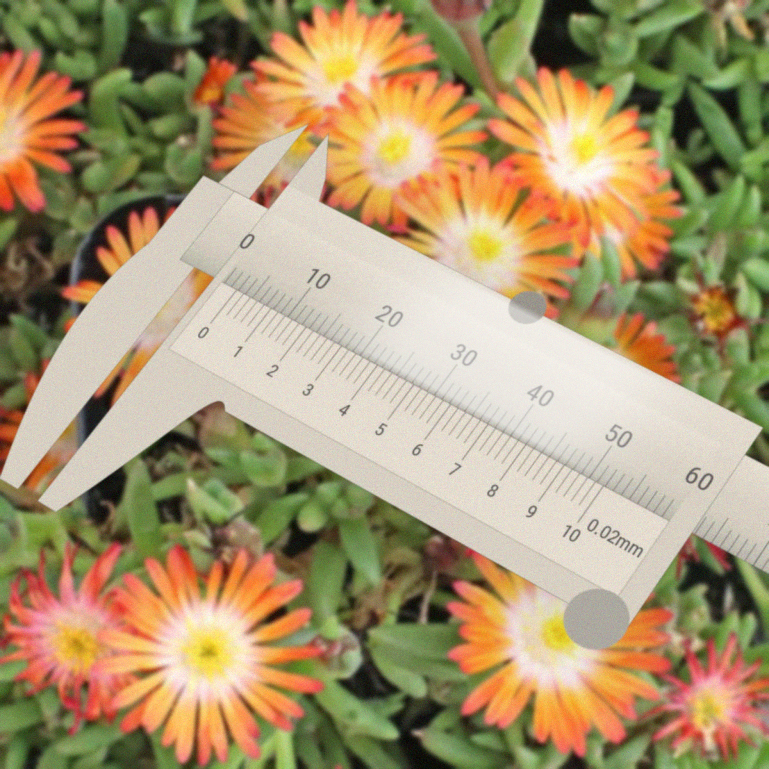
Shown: 2.8 mm
